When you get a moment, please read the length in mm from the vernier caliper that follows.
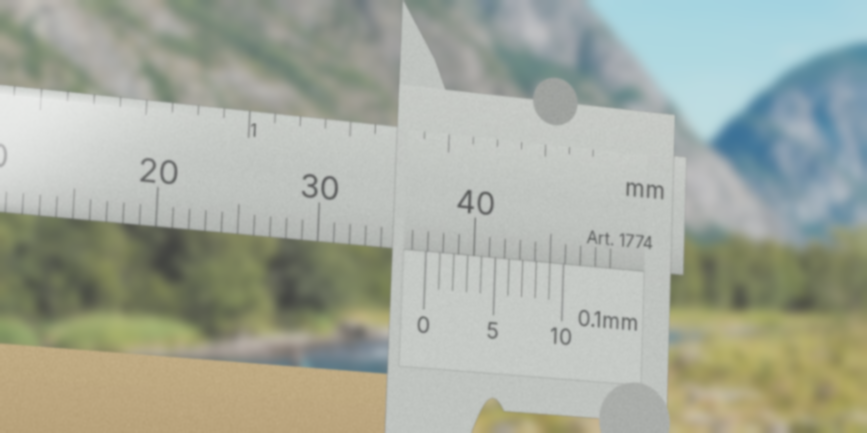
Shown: 36.9 mm
